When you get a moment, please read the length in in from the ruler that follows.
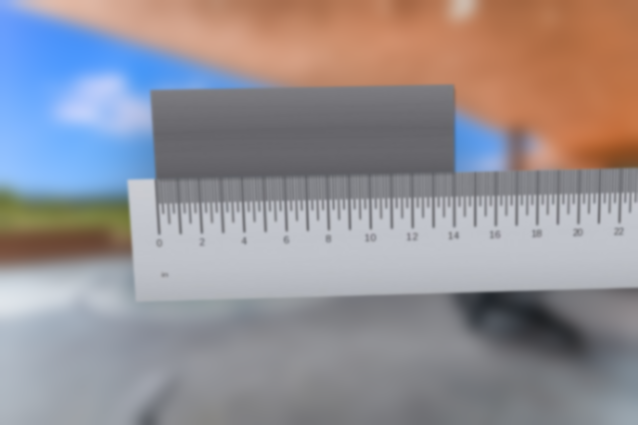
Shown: 14 in
